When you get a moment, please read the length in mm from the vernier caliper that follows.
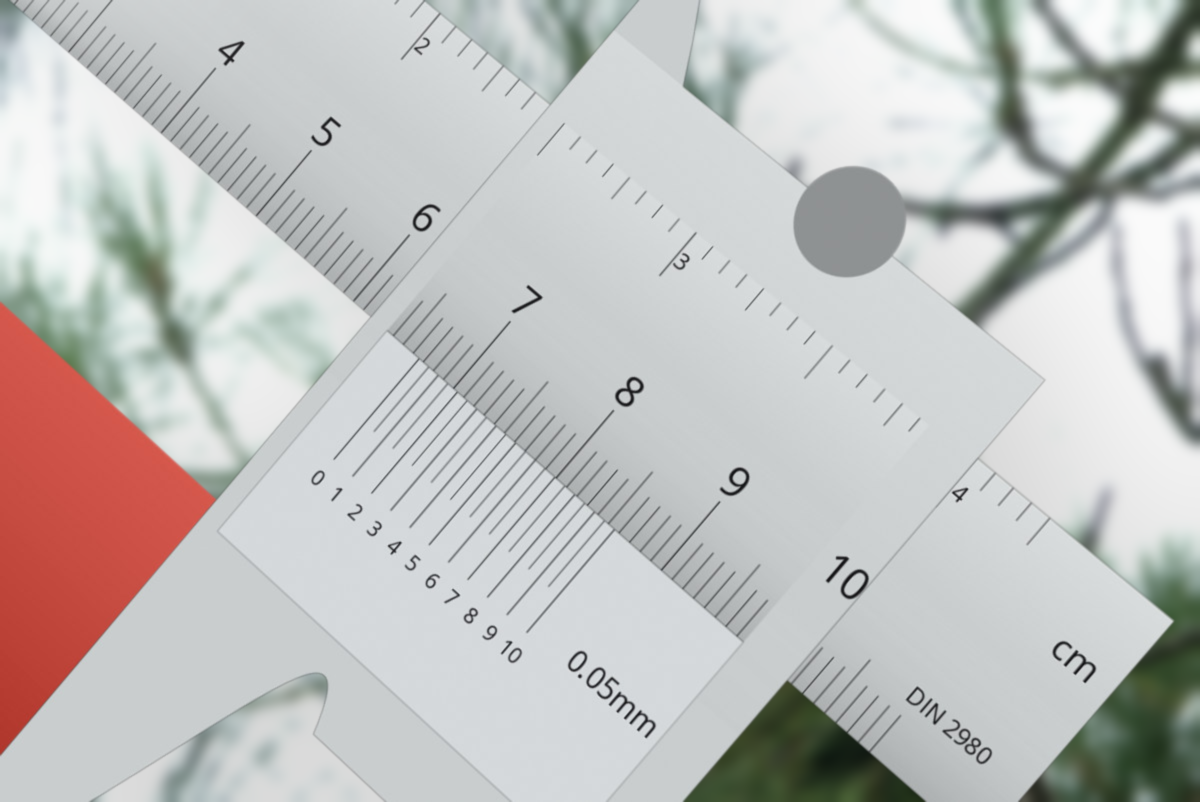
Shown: 66.6 mm
